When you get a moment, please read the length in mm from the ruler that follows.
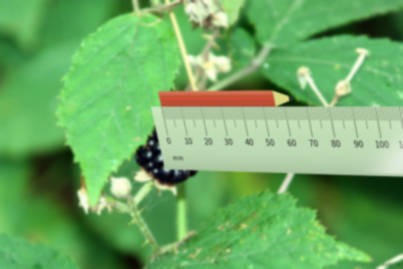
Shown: 65 mm
